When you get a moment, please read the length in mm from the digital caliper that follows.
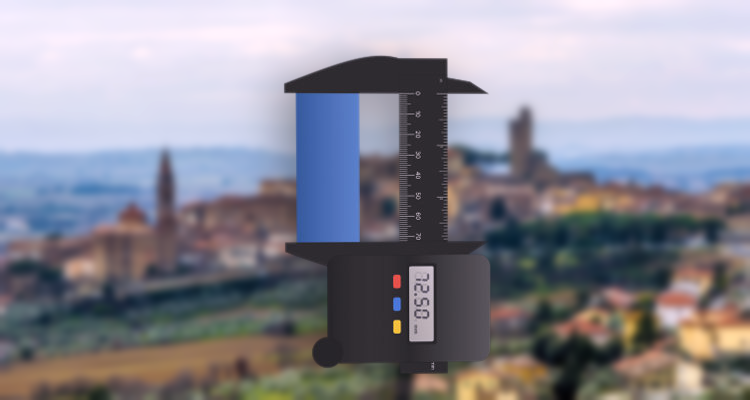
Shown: 72.50 mm
